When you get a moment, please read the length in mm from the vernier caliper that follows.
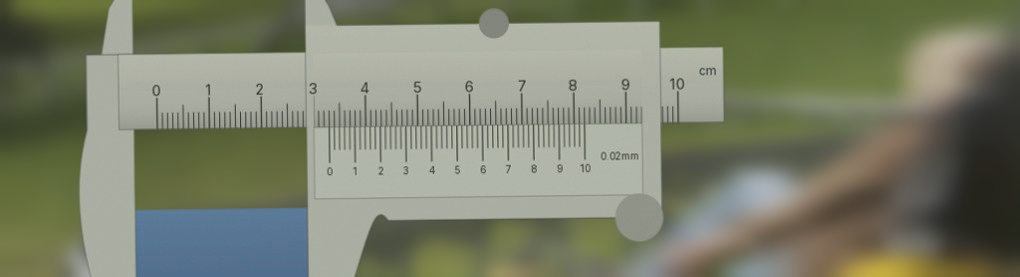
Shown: 33.0 mm
